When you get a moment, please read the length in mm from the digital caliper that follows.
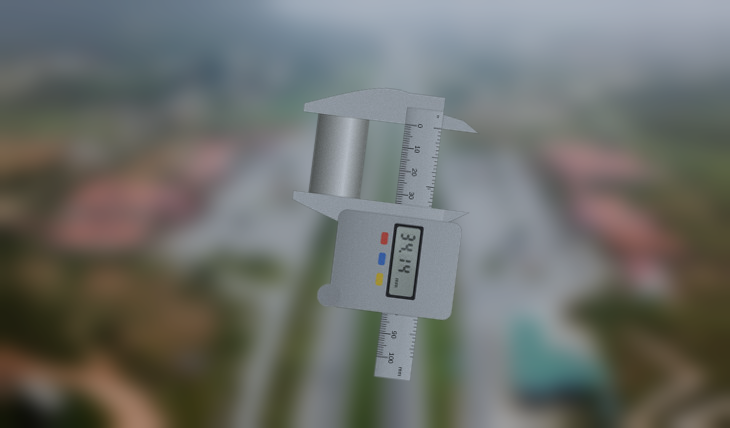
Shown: 34.14 mm
